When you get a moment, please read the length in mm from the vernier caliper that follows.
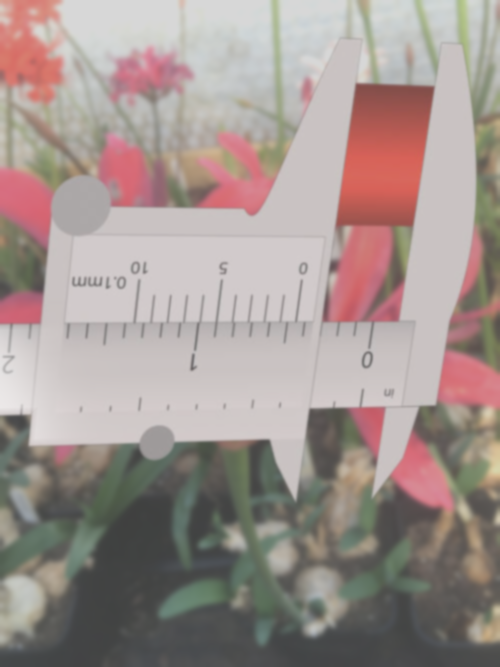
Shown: 4.5 mm
